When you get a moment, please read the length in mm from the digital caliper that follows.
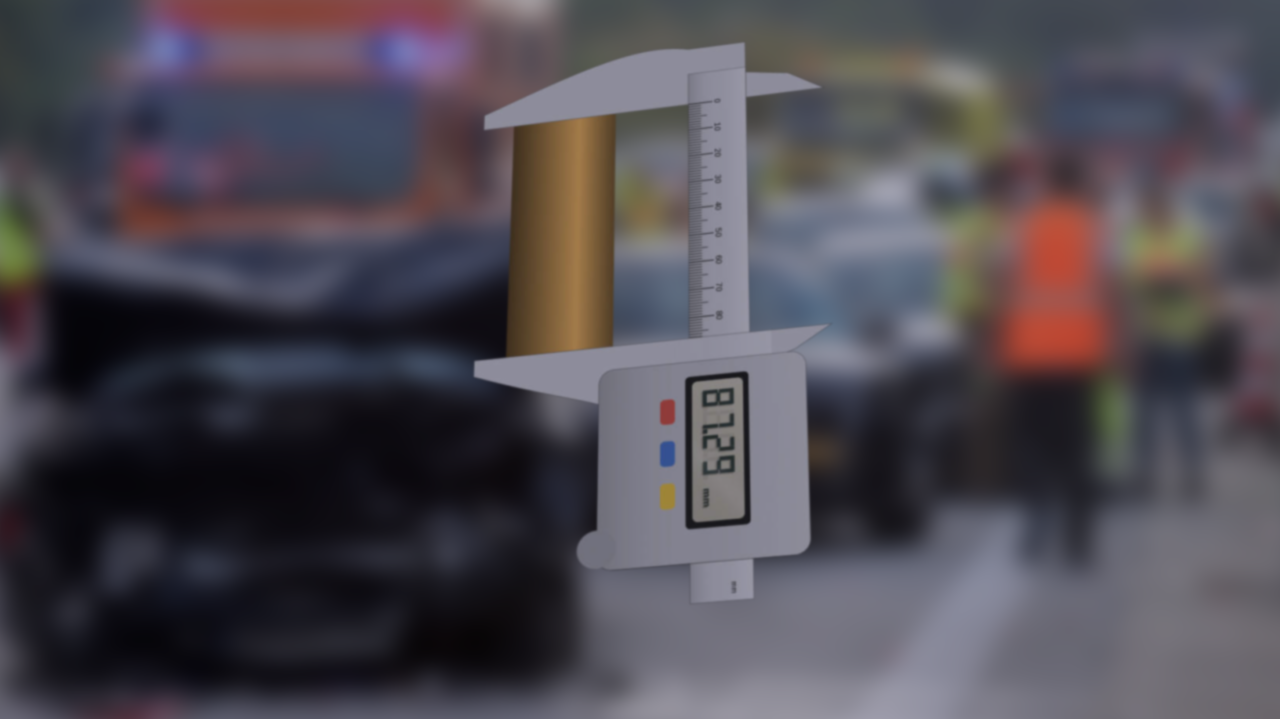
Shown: 87.29 mm
